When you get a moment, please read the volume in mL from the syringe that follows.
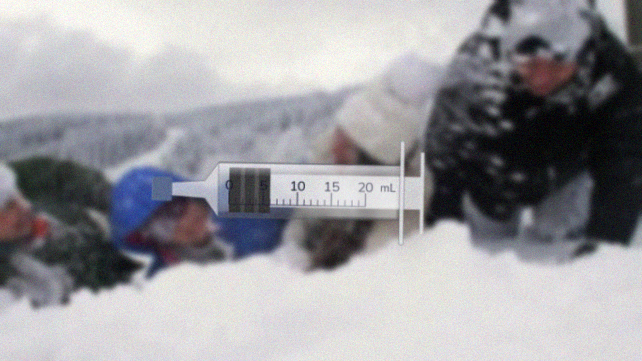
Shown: 0 mL
